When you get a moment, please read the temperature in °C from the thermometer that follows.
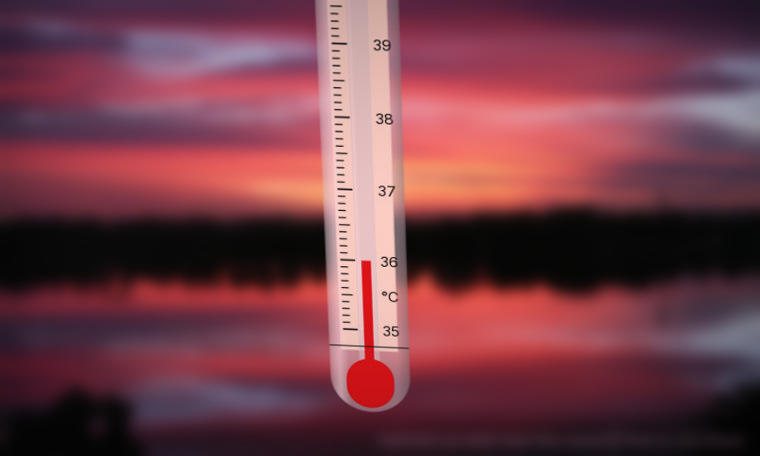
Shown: 36 °C
